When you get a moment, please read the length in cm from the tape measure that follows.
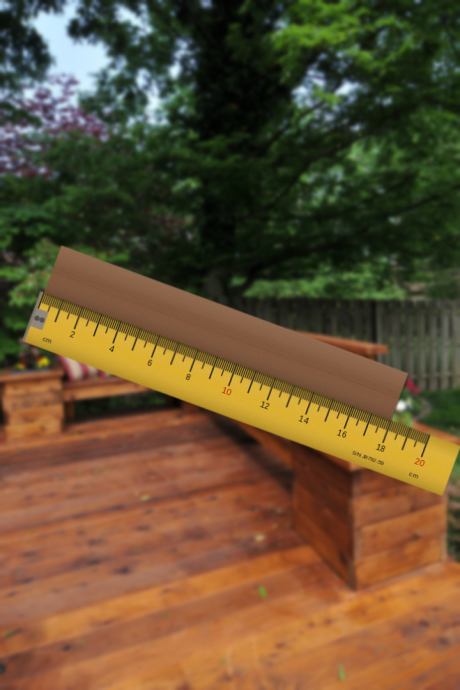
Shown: 18 cm
